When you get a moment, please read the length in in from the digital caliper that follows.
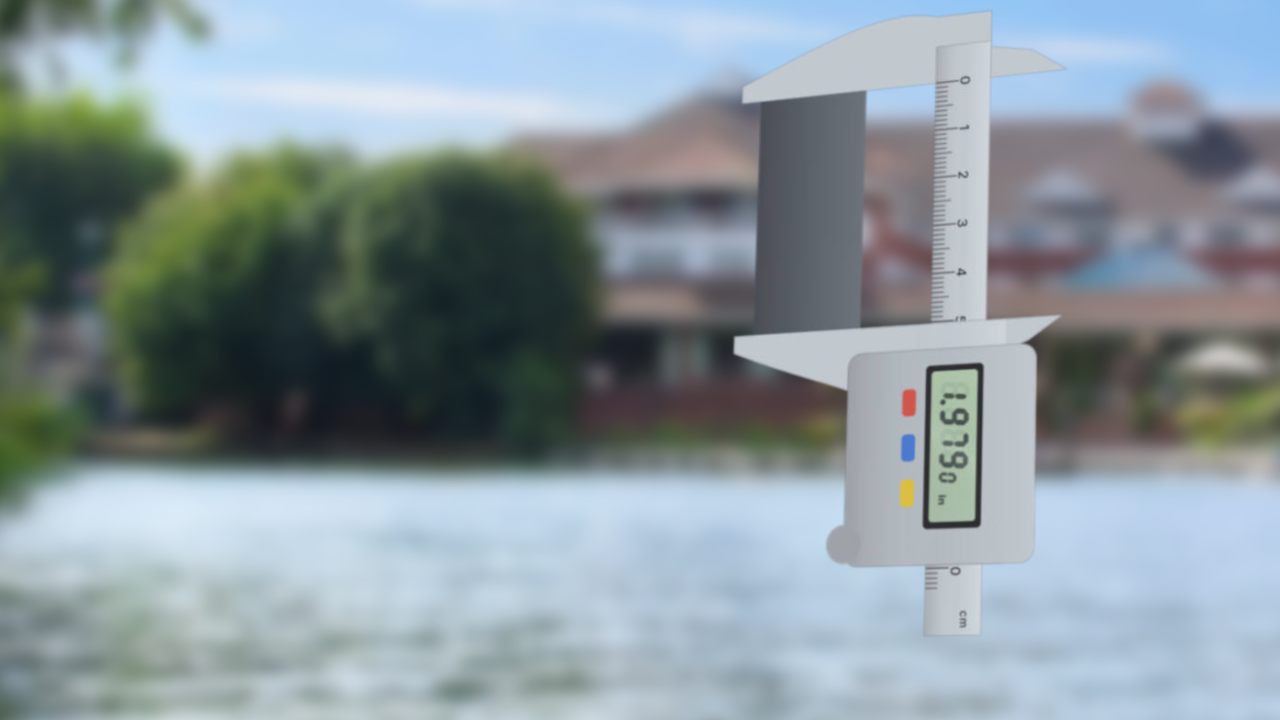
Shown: 1.9790 in
